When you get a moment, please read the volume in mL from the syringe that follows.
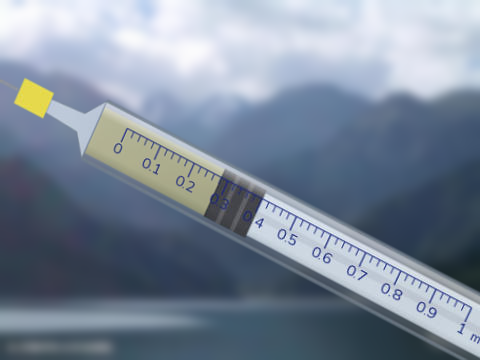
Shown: 0.28 mL
